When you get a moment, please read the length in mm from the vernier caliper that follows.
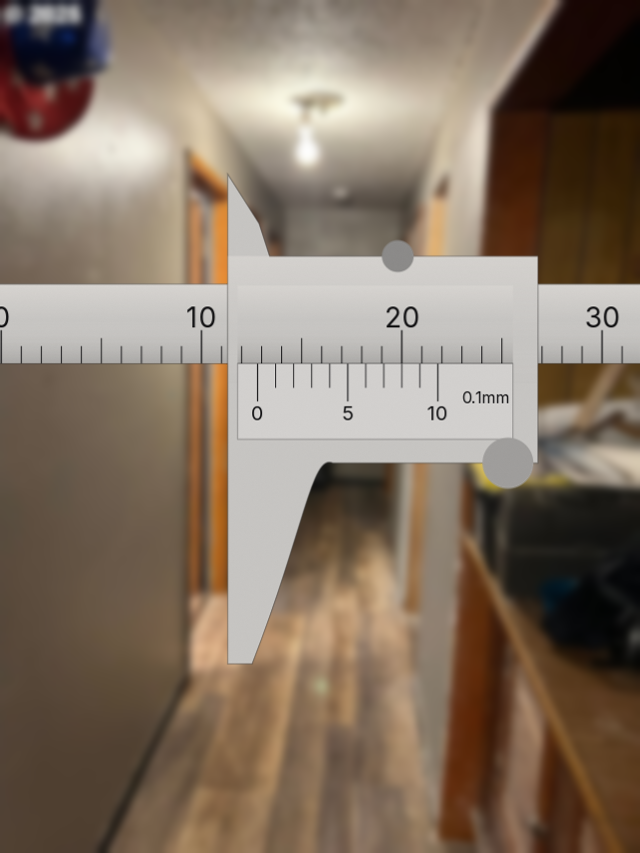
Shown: 12.8 mm
